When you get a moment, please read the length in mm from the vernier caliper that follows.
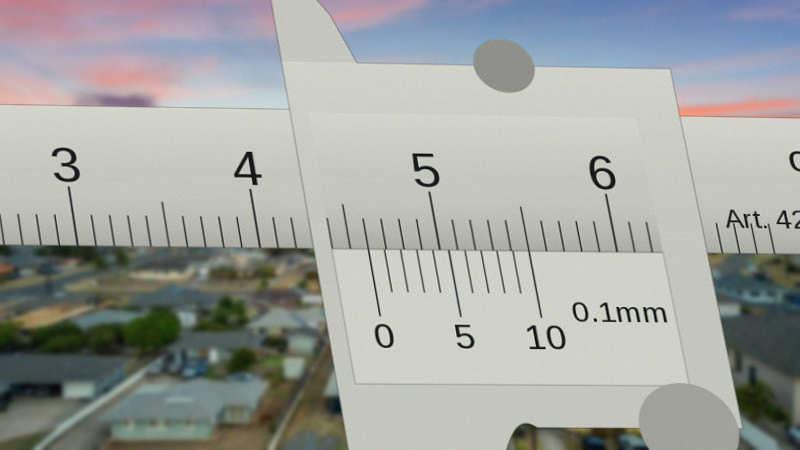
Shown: 46.0 mm
